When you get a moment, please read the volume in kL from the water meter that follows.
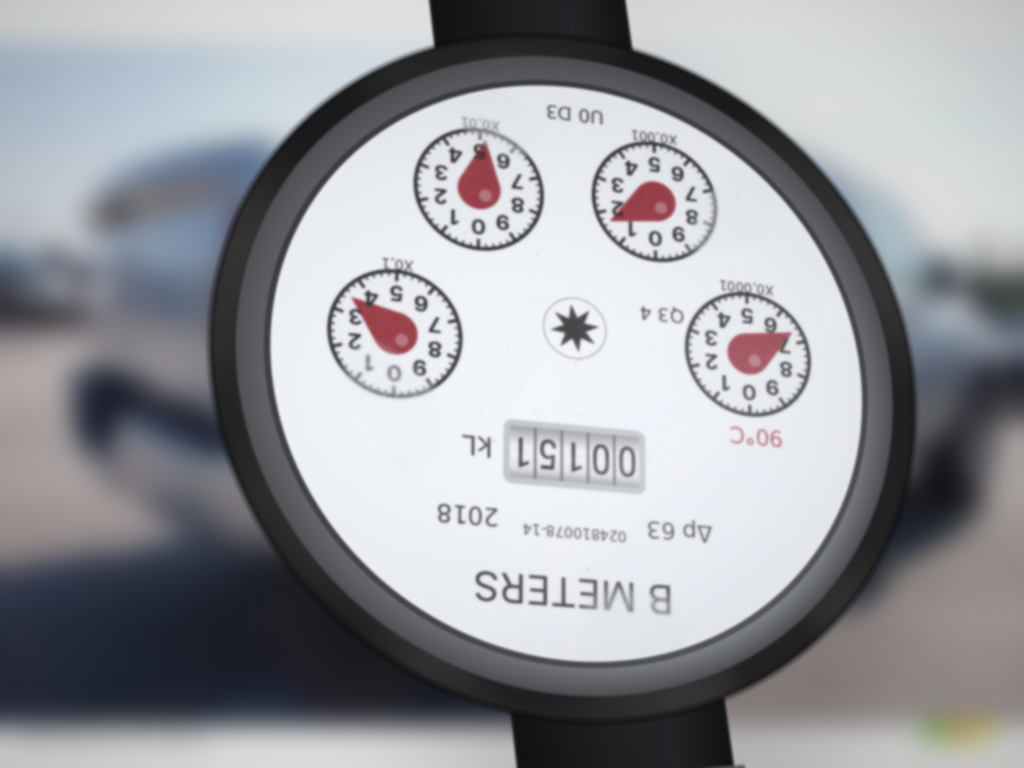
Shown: 151.3516 kL
